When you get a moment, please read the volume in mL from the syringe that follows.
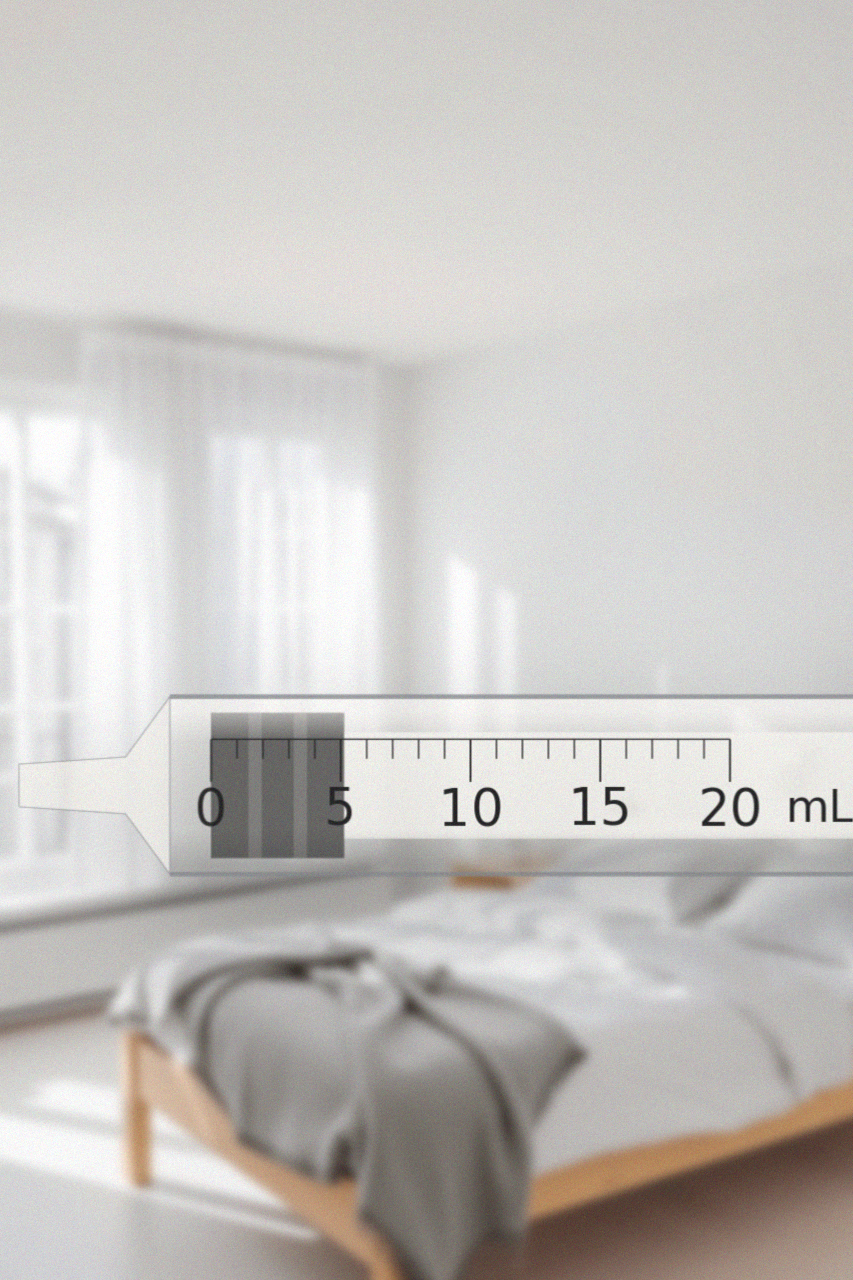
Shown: 0 mL
